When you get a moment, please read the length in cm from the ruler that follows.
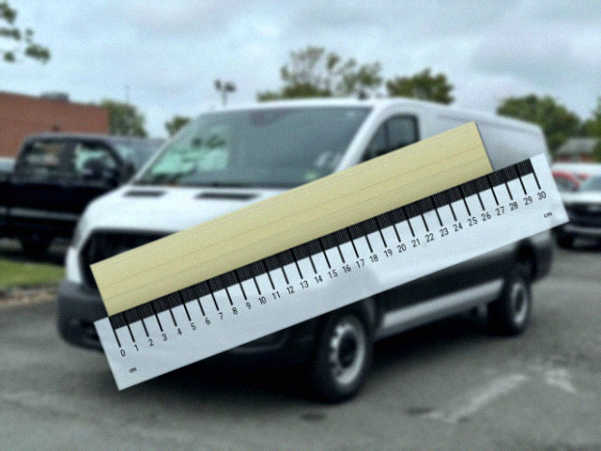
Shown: 27.5 cm
